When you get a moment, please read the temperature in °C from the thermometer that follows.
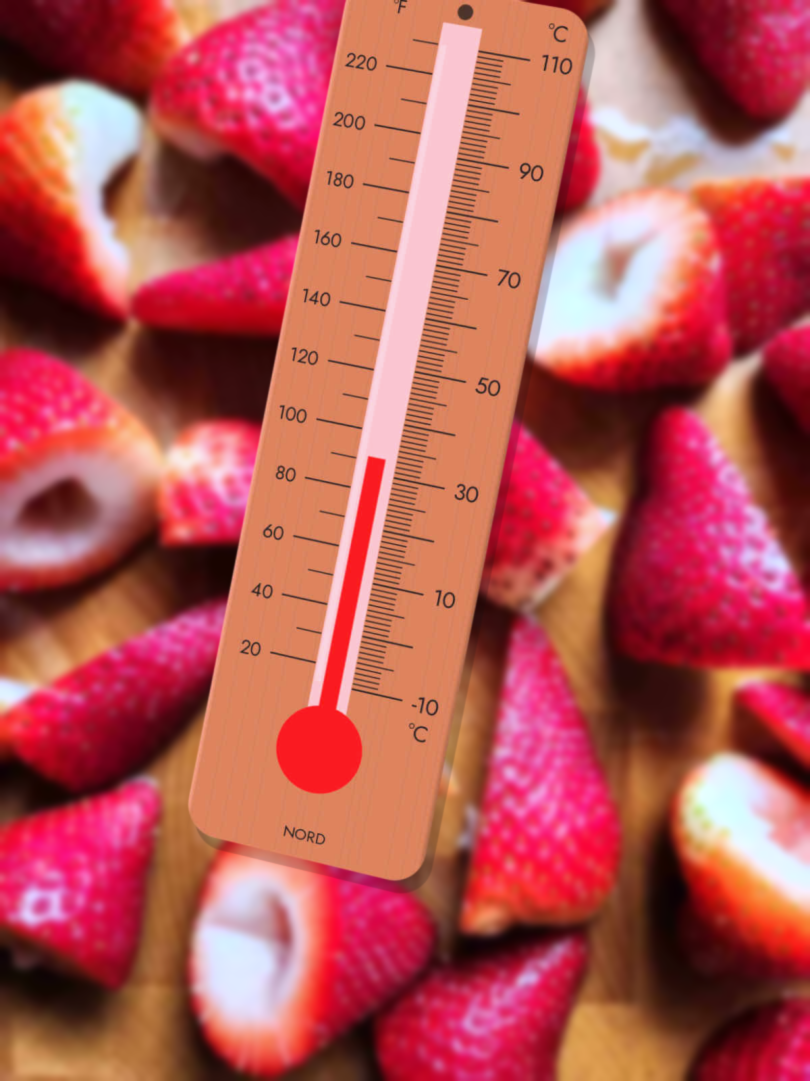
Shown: 33 °C
